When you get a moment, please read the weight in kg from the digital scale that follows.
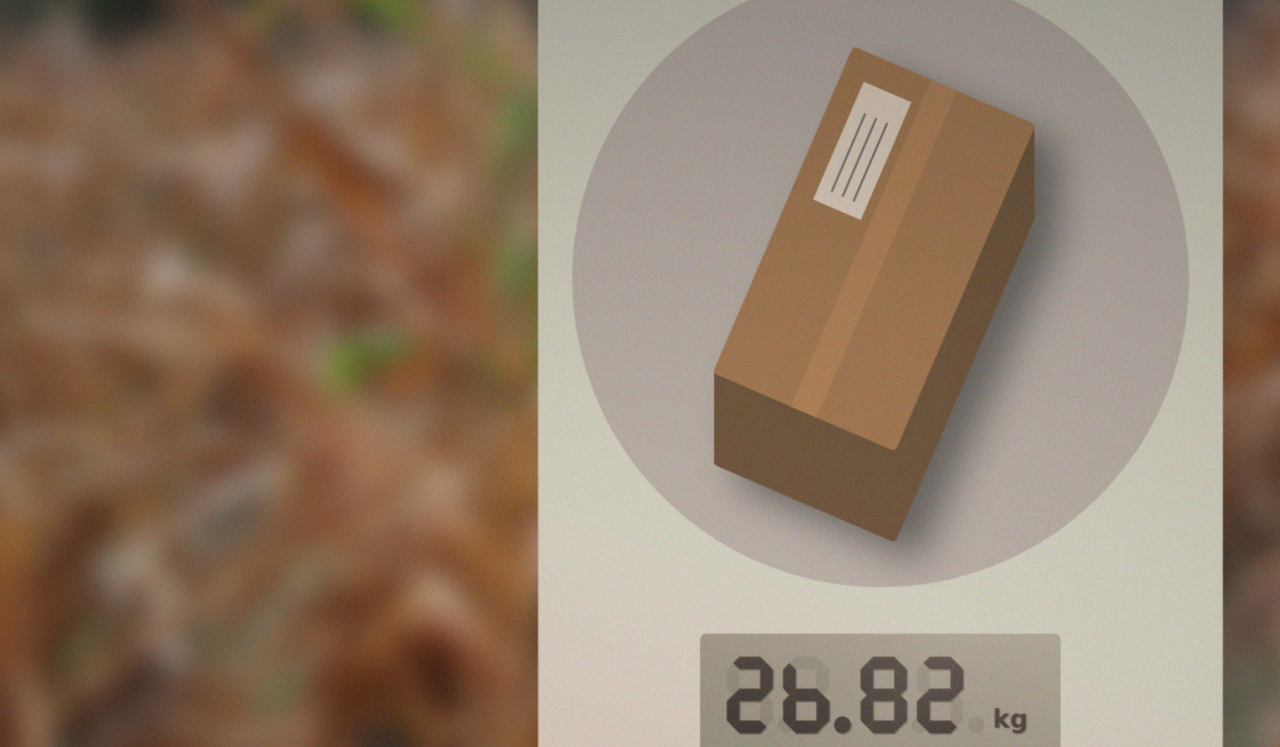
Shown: 26.82 kg
